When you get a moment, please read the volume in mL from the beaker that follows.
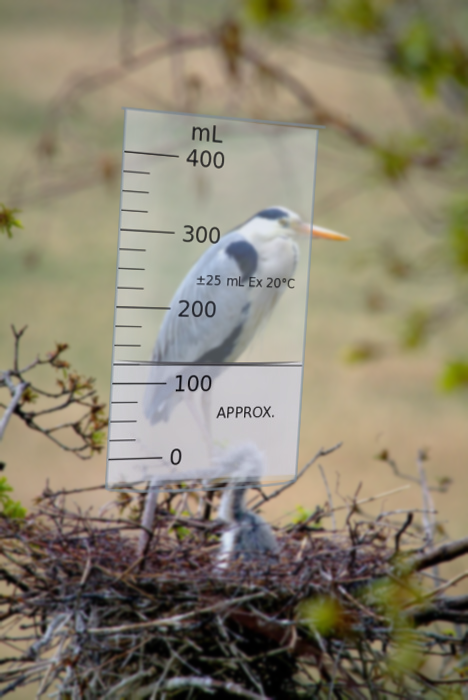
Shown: 125 mL
